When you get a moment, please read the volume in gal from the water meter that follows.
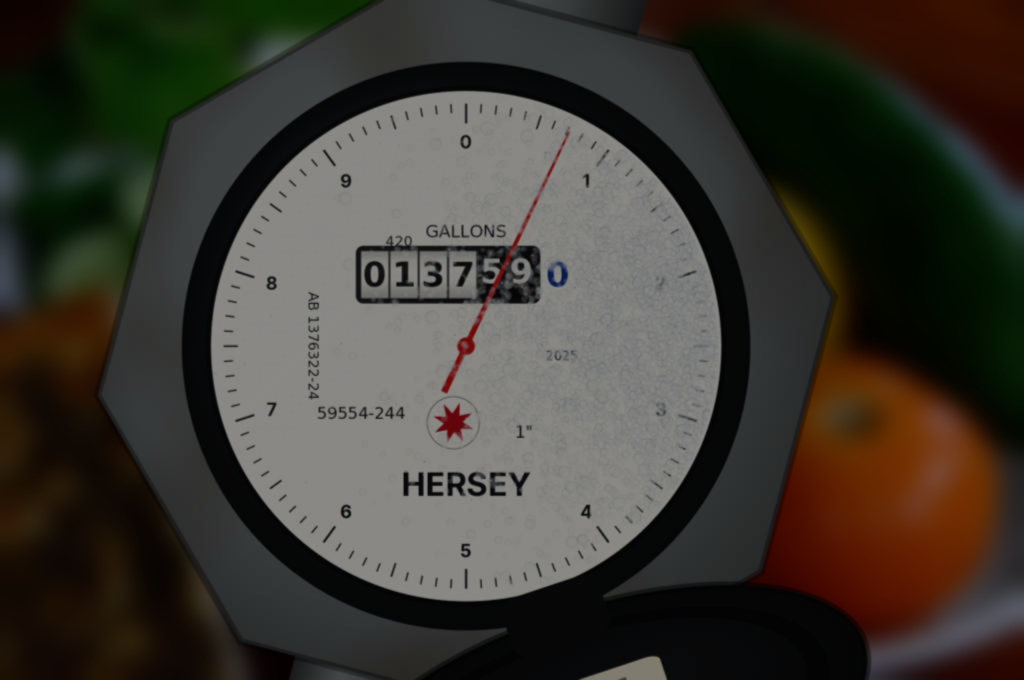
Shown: 137590.7 gal
